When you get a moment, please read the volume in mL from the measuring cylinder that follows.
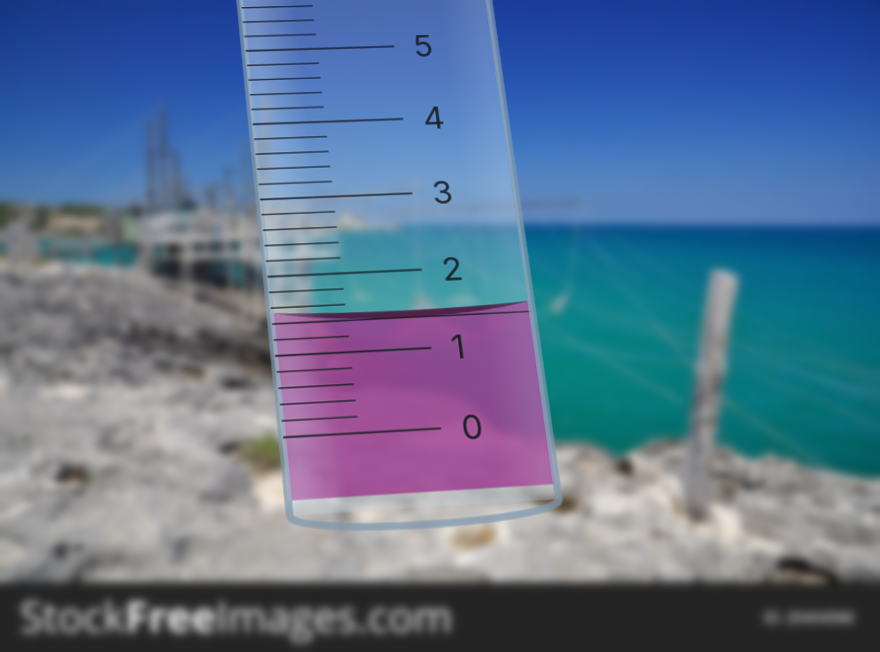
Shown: 1.4 mL
